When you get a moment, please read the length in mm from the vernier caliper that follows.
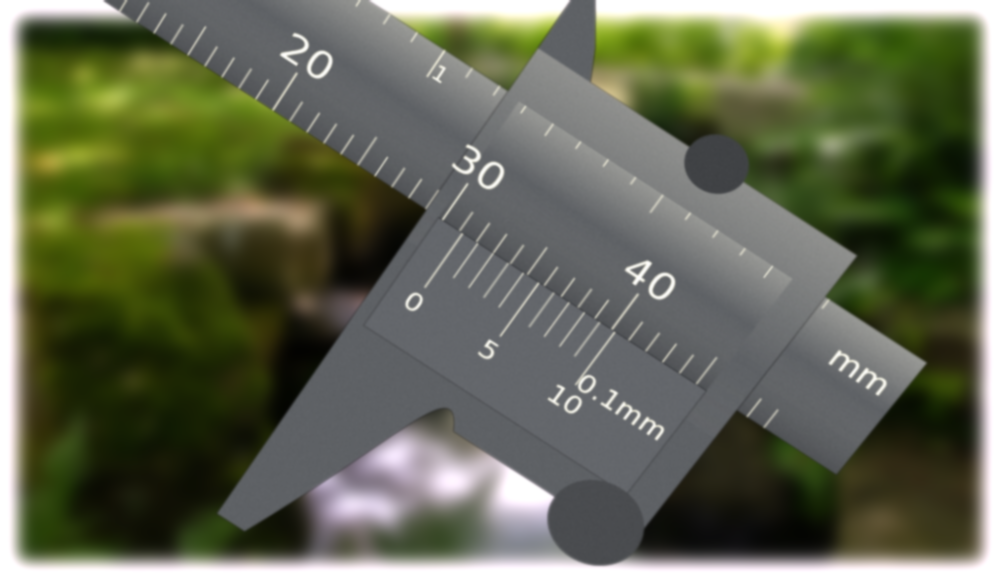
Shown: 31.2 mm
